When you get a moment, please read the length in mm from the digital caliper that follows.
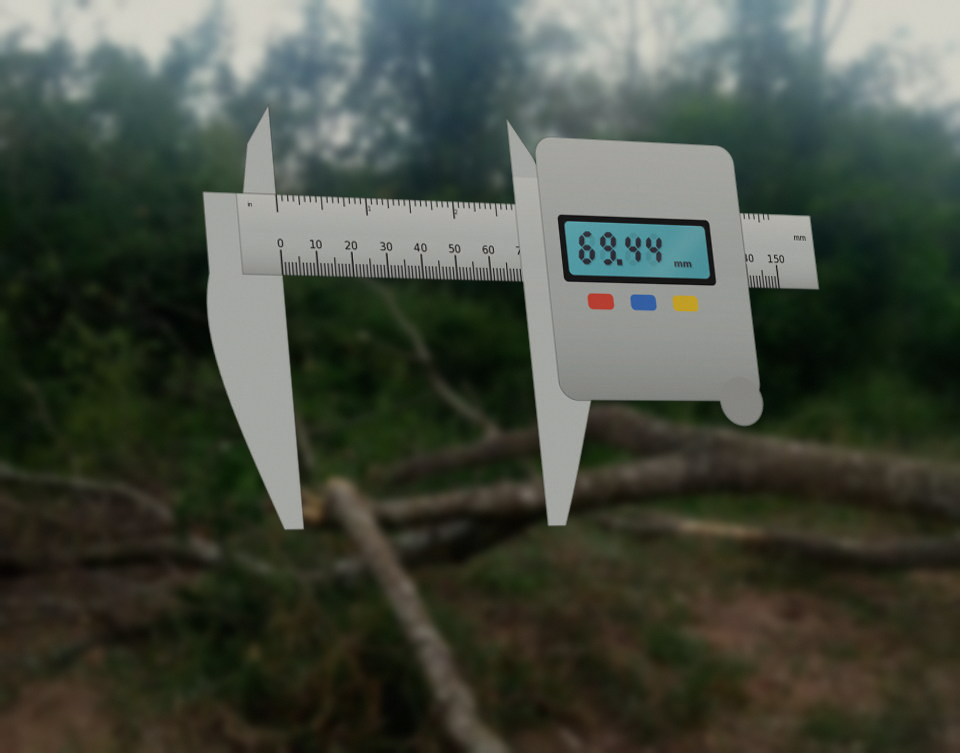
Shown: 69.44 mm
